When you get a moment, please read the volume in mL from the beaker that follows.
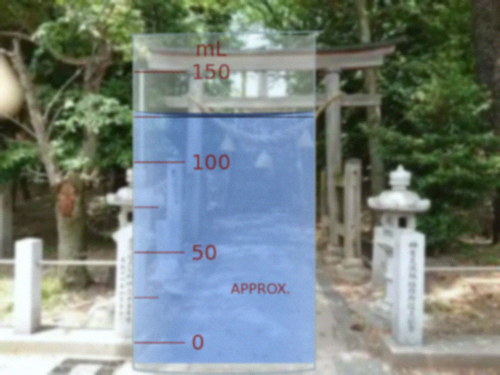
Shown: 125 mL
